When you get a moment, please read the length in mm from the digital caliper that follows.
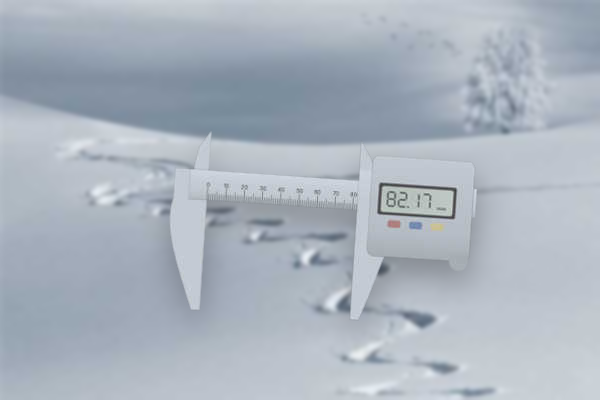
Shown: 82.17 mm
